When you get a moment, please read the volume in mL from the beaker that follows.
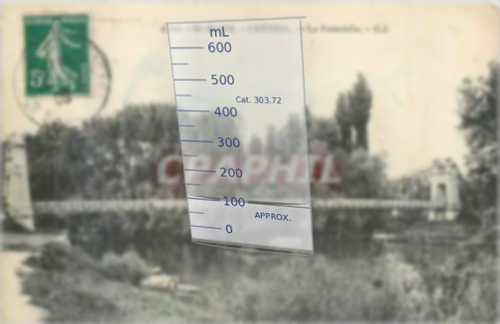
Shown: 100 mL
